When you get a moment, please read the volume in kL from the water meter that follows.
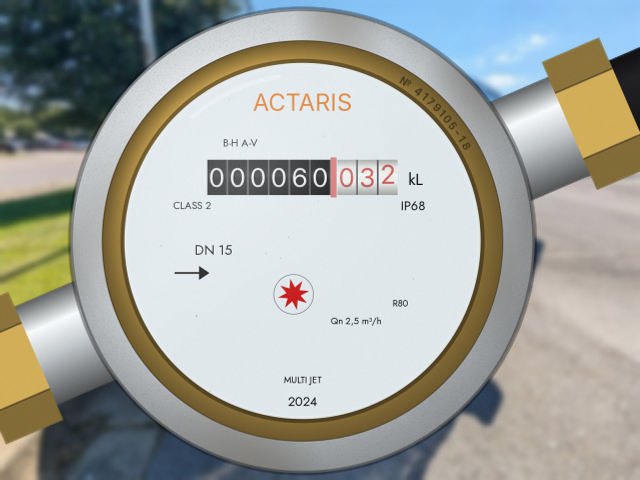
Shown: 60.032 kL
